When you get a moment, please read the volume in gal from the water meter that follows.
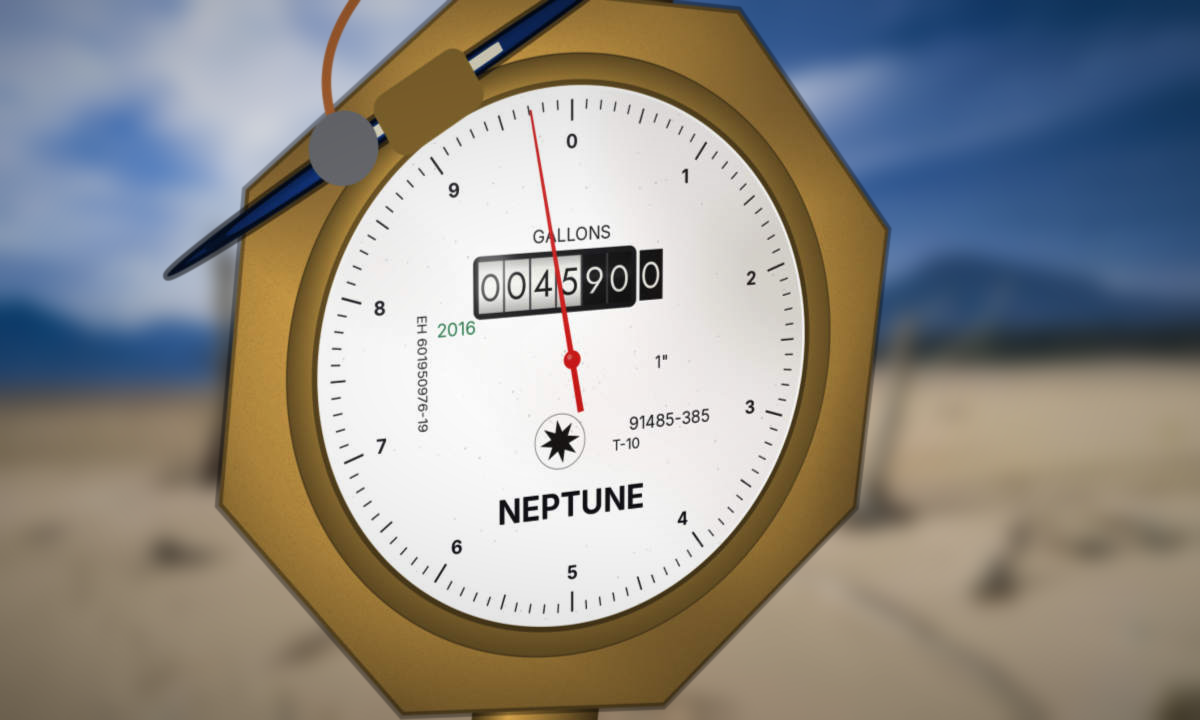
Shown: 45899.7 gal
